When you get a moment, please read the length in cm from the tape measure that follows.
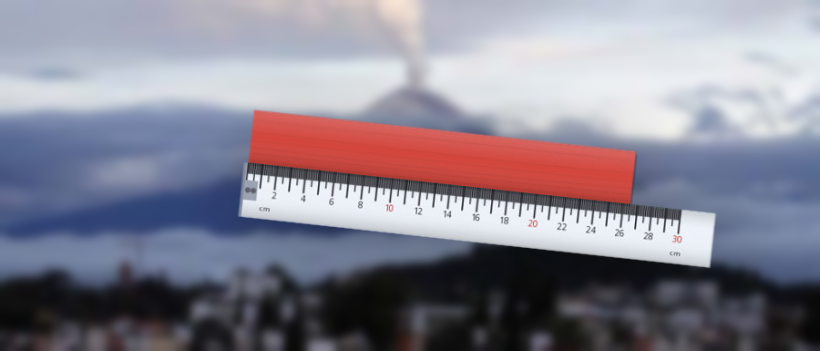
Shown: 26.5 cm
